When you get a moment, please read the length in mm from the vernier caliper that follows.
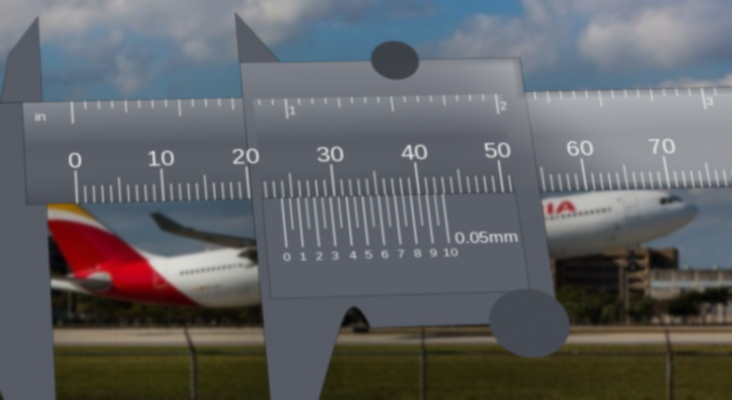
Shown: 23.8 mm
